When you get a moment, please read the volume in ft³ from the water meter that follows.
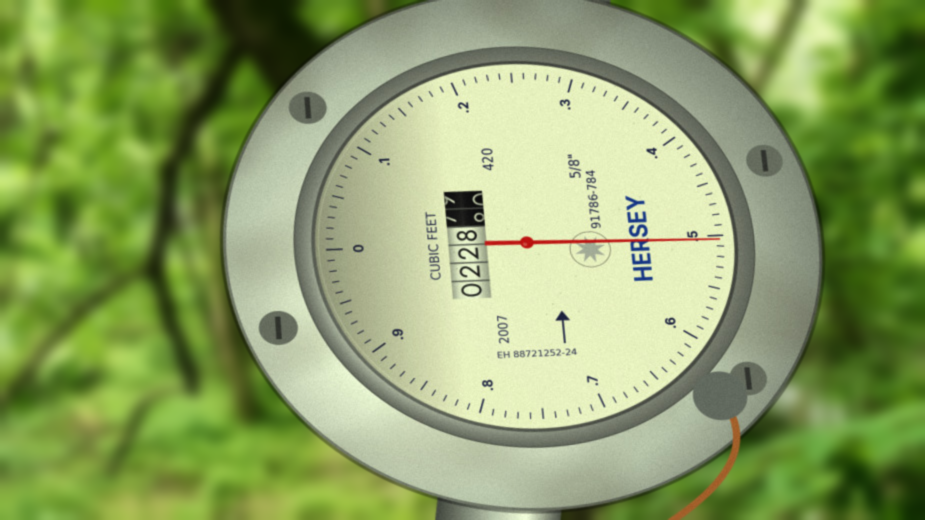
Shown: 22879.50 ft³
